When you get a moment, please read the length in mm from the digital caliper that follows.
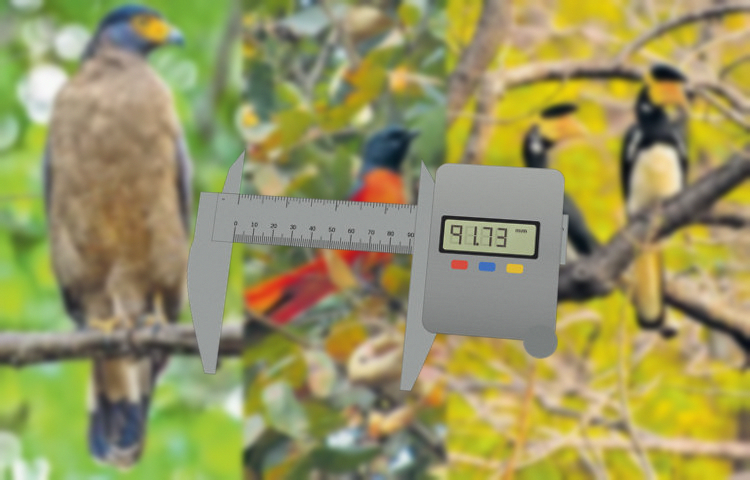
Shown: 91.73 mm
